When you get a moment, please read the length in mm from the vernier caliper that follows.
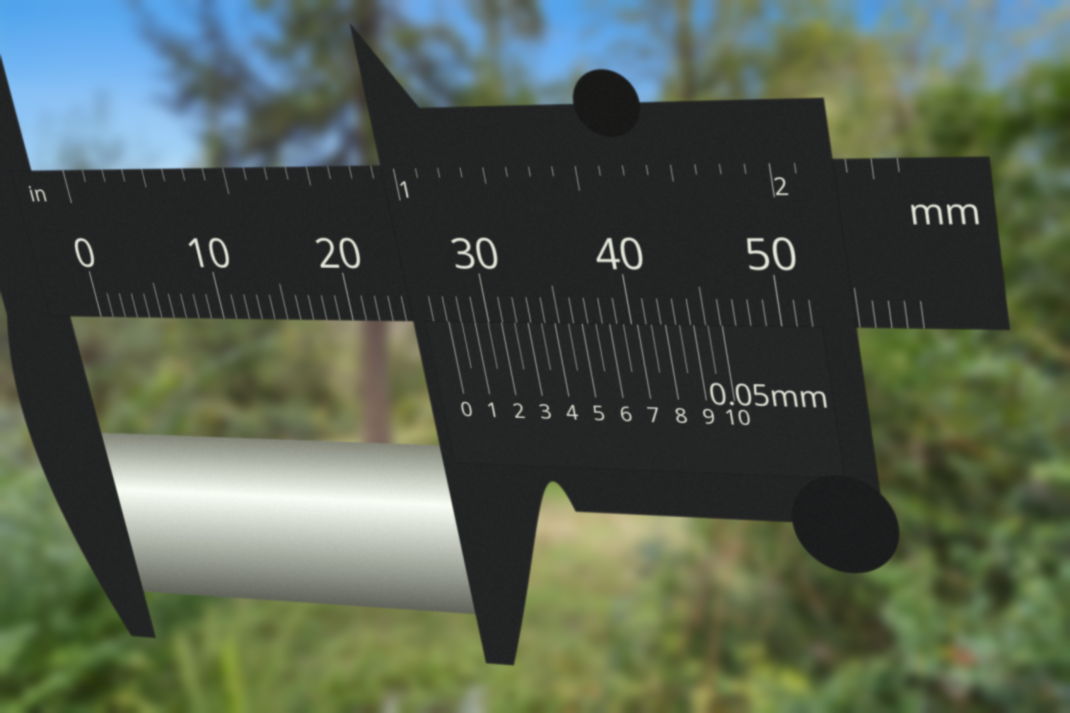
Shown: 27.1 mm
